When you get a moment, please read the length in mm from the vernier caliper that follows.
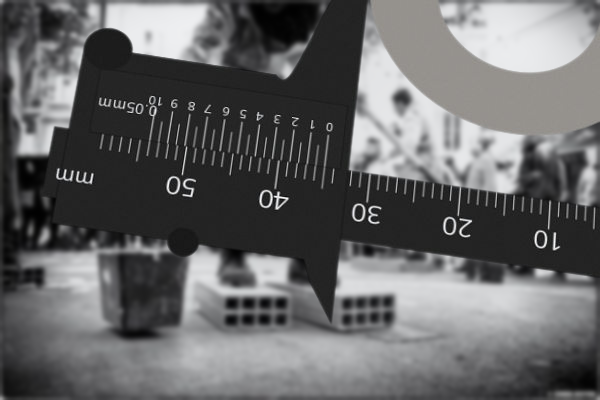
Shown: 35.0 mm
